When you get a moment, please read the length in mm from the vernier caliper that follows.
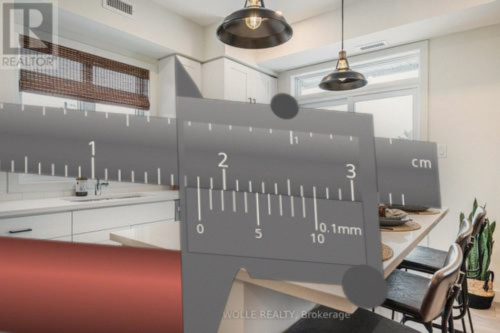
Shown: 18.0 mm
